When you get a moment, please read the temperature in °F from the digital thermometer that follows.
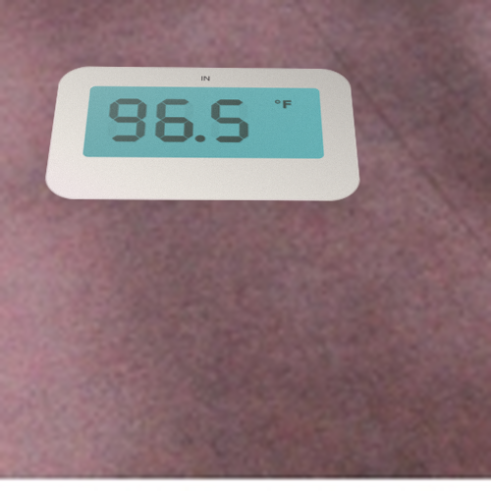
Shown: 96.5 °F
